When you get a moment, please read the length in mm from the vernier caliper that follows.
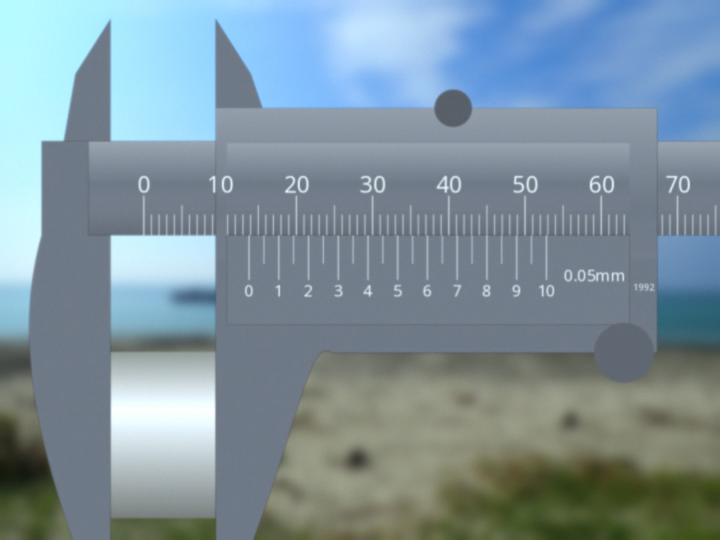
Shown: 13.8 mm
